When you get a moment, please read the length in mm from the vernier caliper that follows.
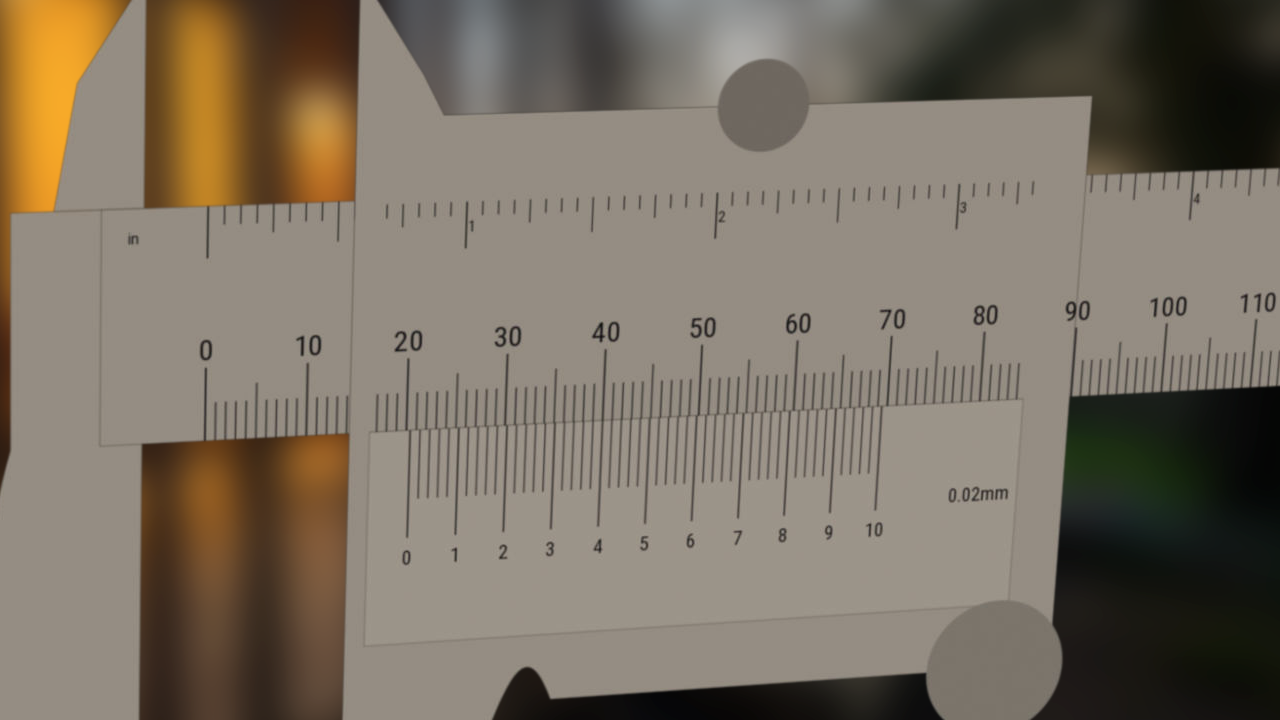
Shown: 20.4 mm
